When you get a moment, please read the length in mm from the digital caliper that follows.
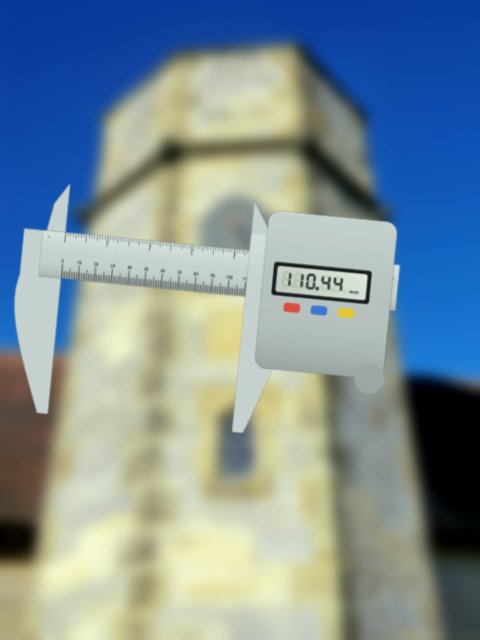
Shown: 110.44 mm
